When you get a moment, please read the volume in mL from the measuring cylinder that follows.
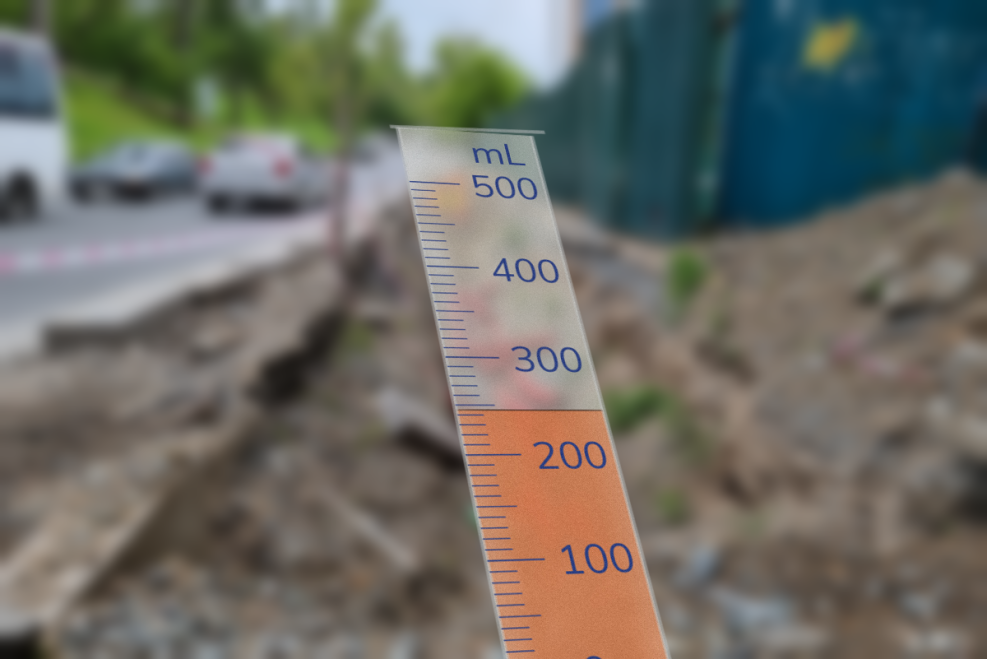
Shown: 245 mL
